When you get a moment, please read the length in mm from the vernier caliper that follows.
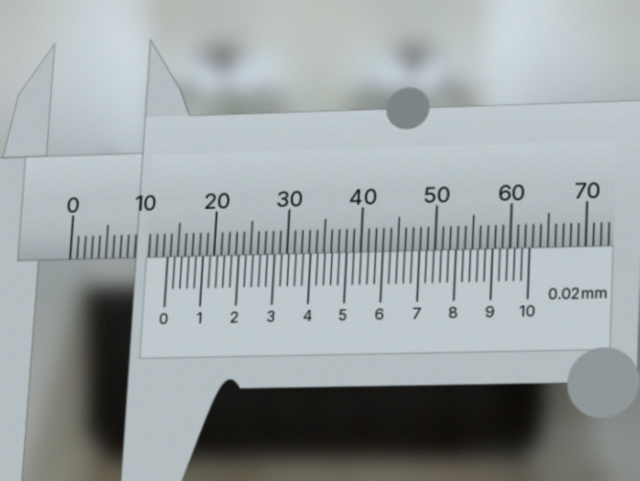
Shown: 13.6 mm
